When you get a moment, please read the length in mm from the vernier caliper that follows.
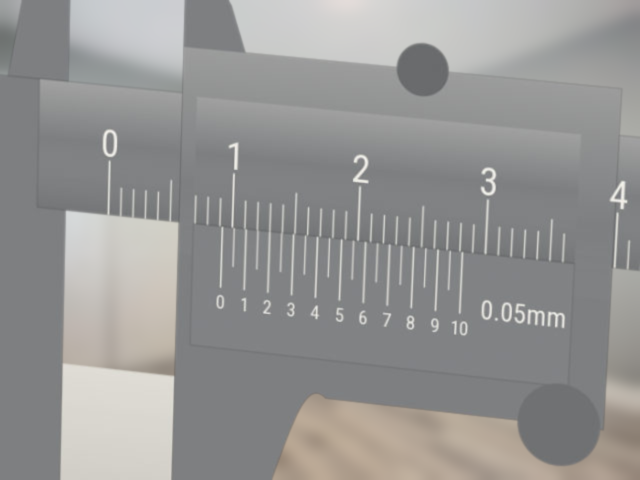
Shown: 9.2 mm
